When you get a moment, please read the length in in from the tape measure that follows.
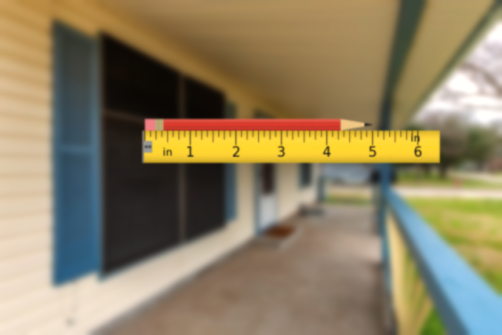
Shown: 5 in
